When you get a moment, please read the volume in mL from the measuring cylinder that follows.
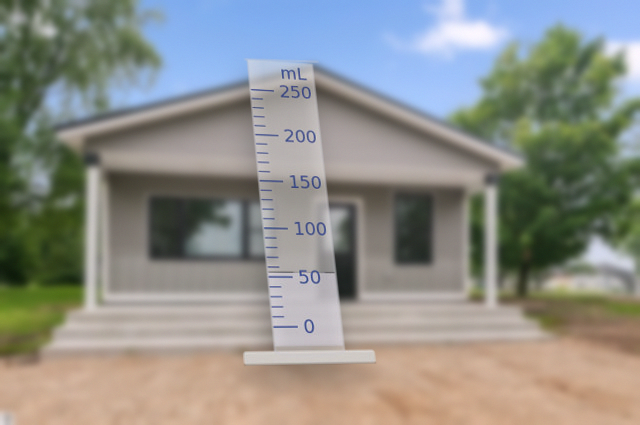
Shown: 55 mL
